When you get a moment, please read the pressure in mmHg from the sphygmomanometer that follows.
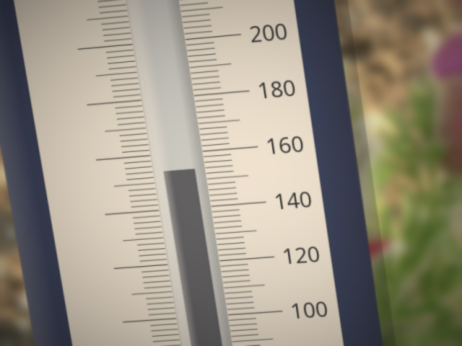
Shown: 154 mmHg
